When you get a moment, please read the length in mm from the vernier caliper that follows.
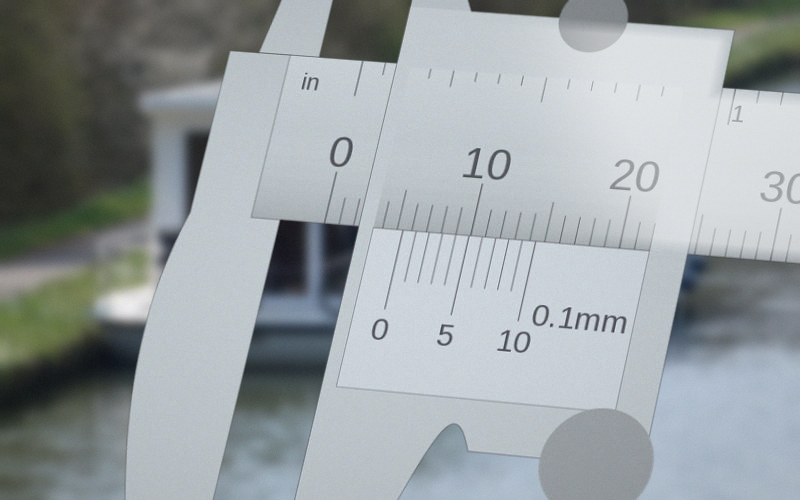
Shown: 5.4 mm
